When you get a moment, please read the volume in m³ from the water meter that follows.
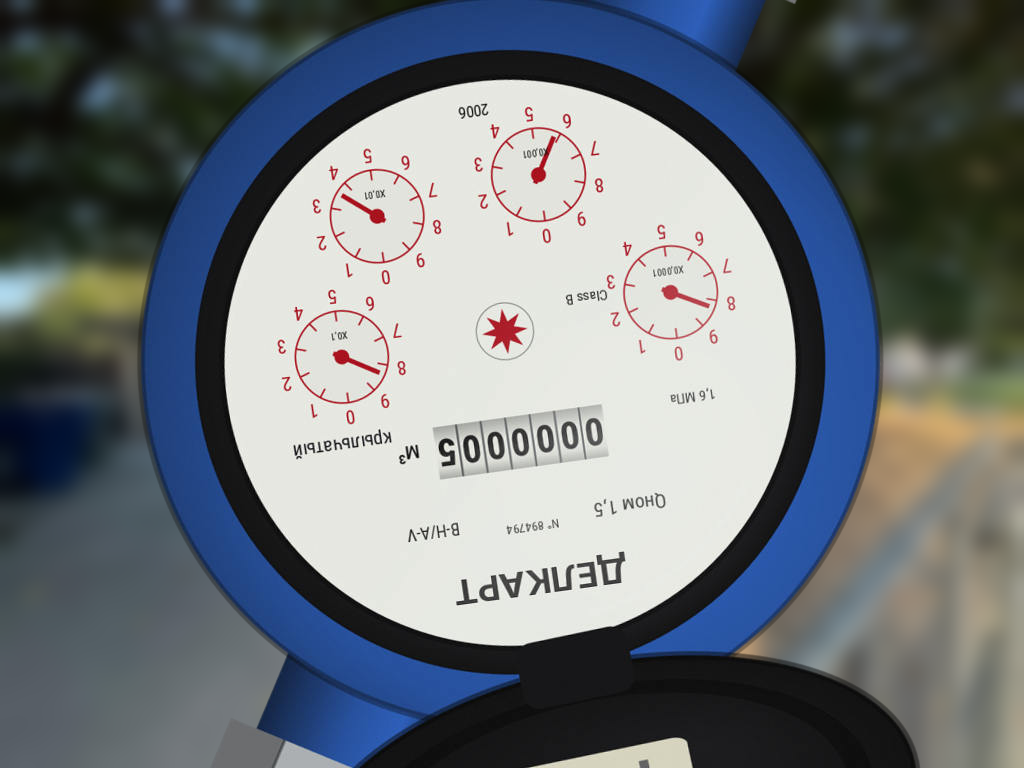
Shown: 5.8358 m³
